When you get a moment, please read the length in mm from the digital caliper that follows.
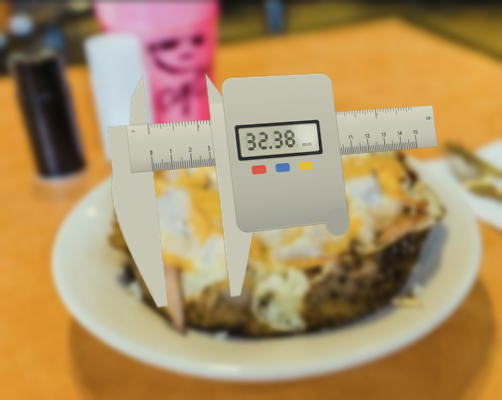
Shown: 32.38 mm
